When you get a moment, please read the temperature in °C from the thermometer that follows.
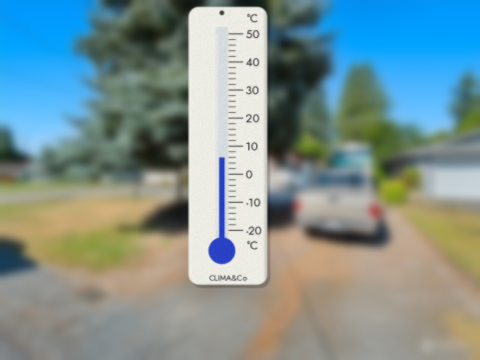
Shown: 6 °C
